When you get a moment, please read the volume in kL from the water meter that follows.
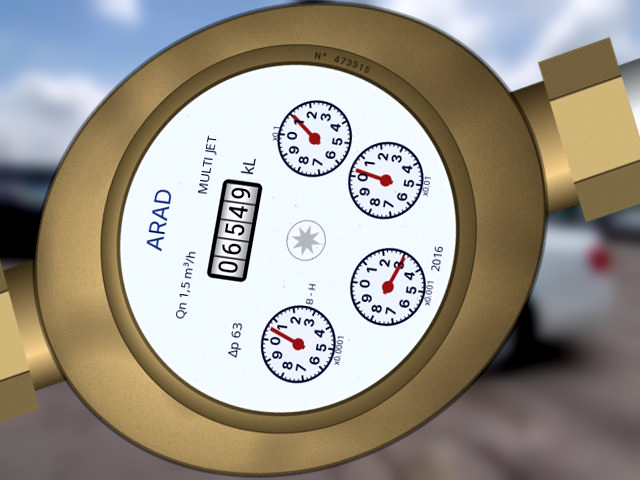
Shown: 6549.1030 kL
